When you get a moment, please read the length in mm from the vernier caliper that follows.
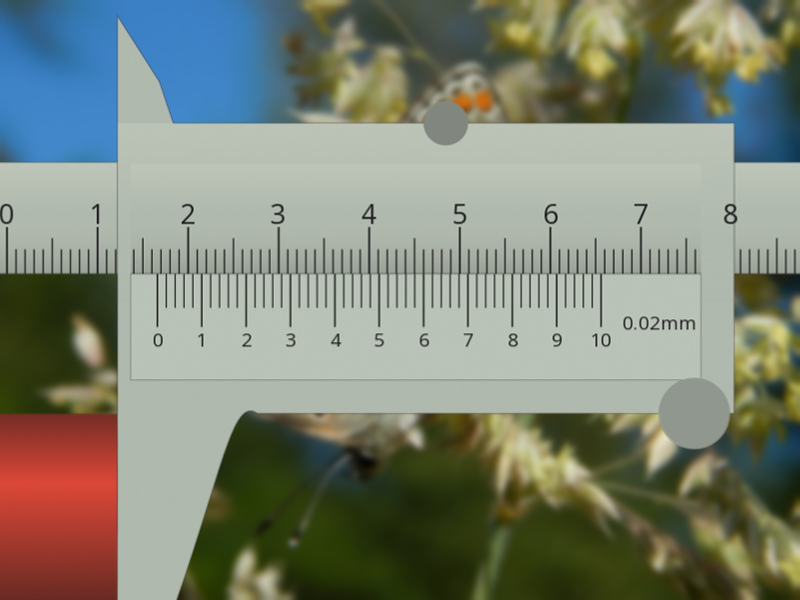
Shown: 16.6 mm
